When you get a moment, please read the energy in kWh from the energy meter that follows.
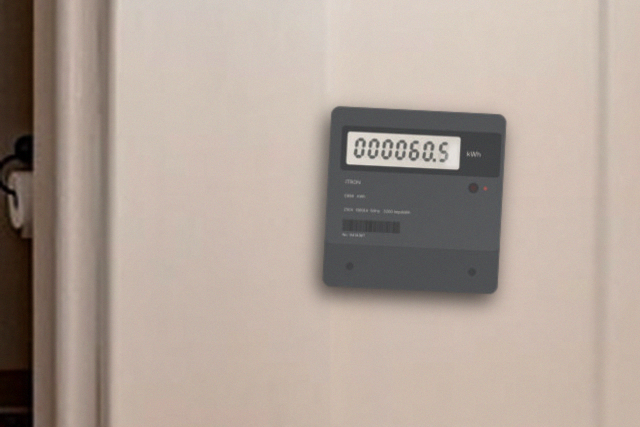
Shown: 60.5 kWh
